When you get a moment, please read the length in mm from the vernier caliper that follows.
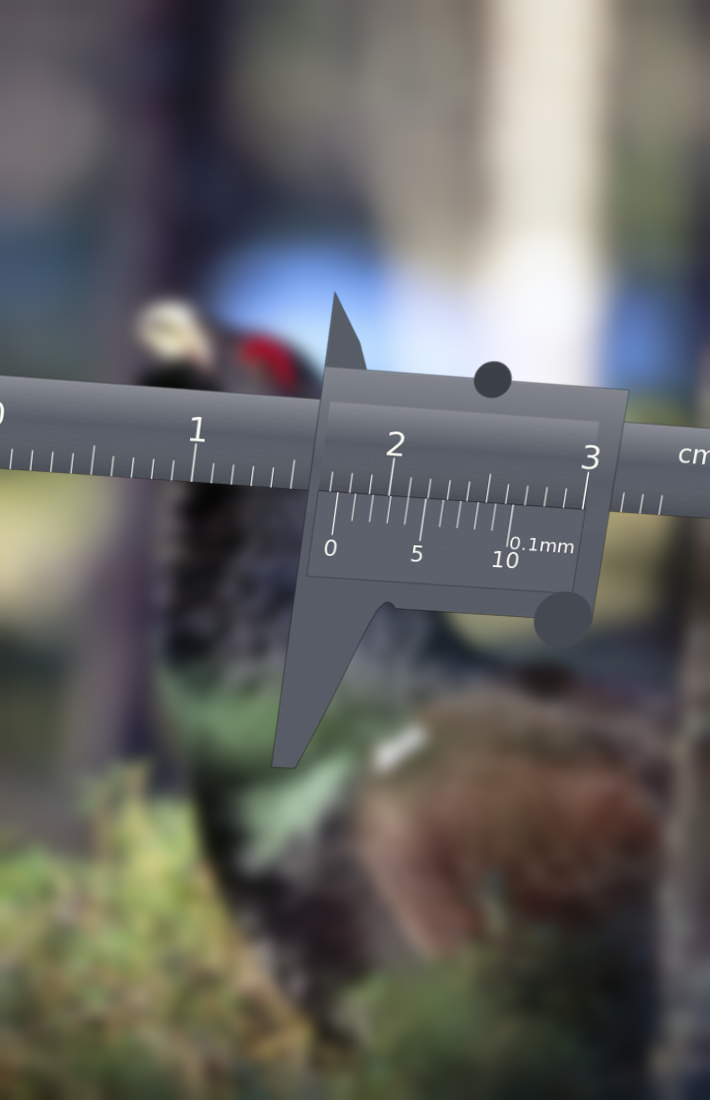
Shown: 17.4 mm
